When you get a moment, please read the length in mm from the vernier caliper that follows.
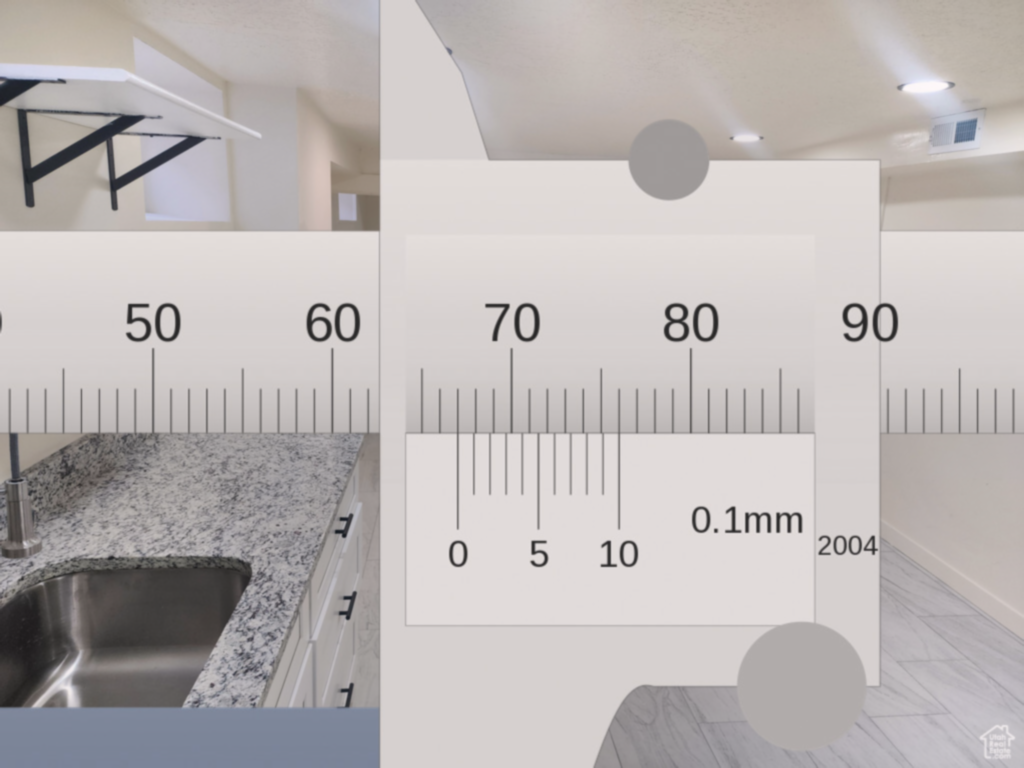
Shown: 67.0 mm
